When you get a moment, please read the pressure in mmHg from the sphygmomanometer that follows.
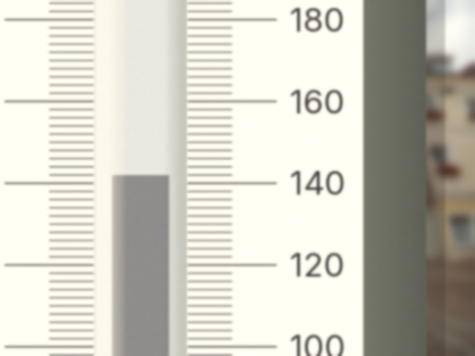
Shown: 142 mmHg
